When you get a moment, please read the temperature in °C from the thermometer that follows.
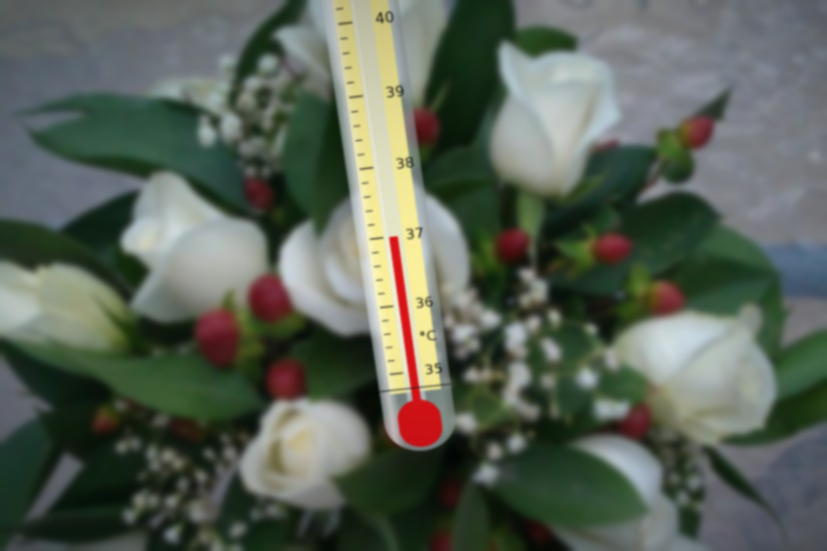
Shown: 37 °C
